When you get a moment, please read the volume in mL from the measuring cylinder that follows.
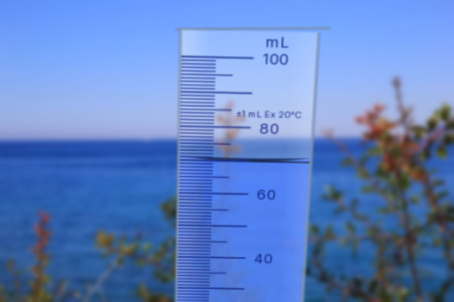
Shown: 70 mL
